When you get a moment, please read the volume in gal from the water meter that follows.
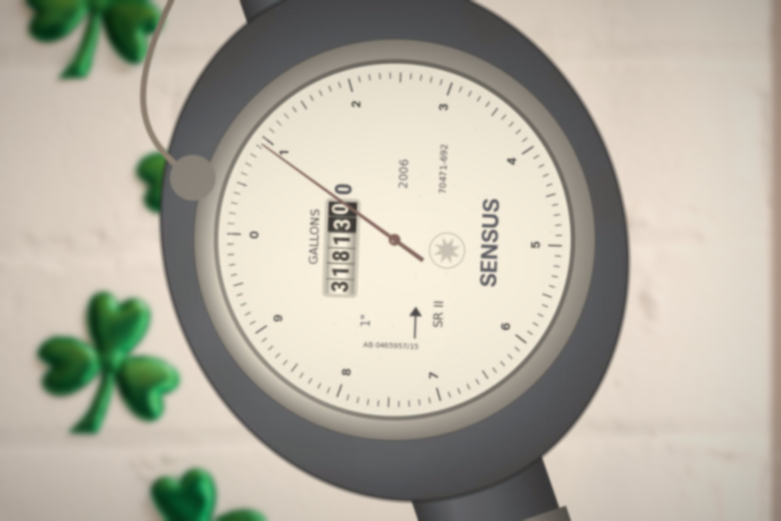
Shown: 3181300.9 gal
